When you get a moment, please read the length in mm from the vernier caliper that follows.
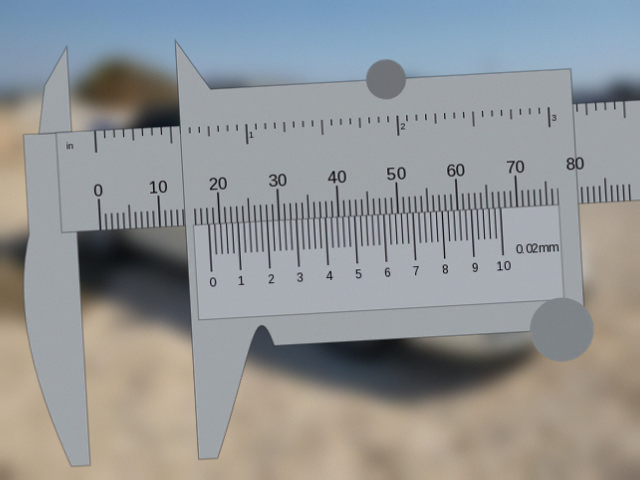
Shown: 18.2 mm
